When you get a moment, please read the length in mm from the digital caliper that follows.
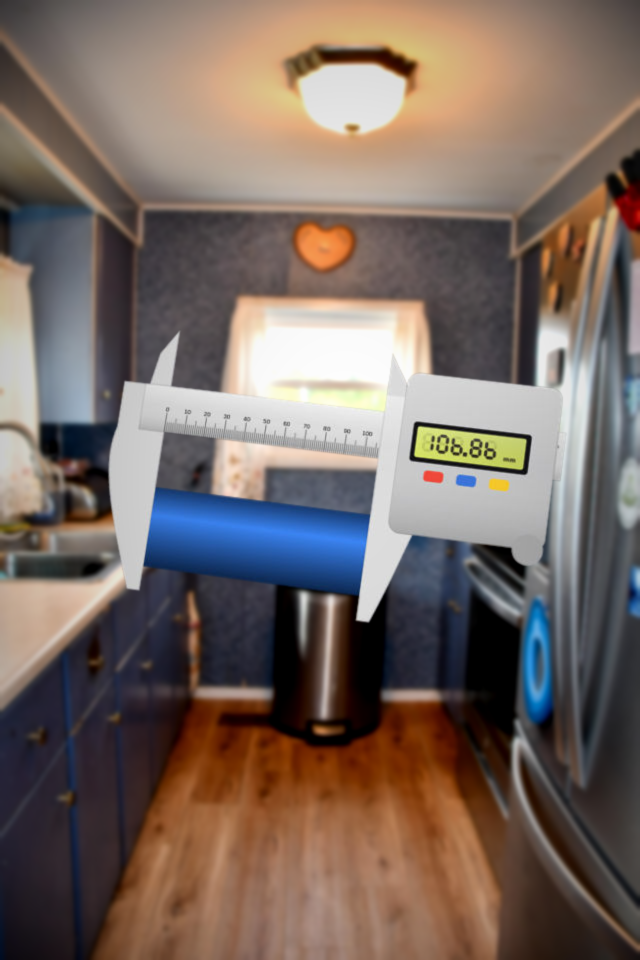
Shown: 106.86 mm
